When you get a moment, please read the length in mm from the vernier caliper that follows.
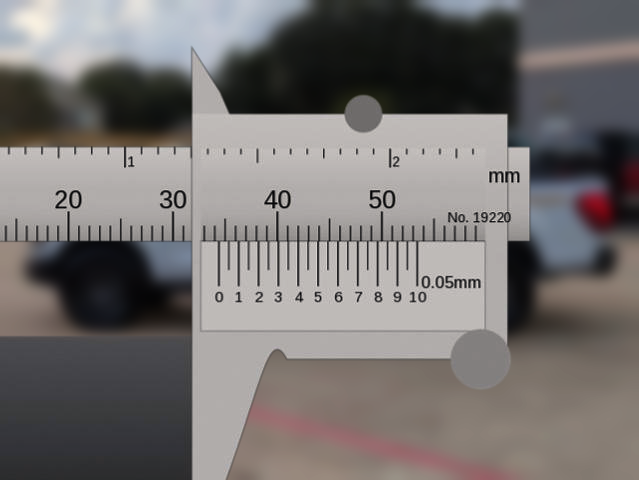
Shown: 34.4 mm
